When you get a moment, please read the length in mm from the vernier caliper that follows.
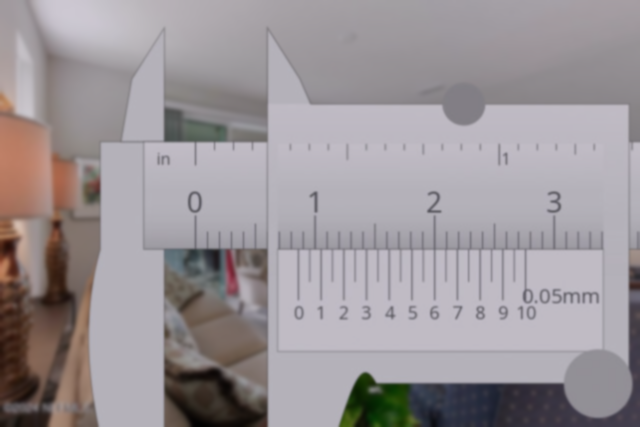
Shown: 8.6 mm
